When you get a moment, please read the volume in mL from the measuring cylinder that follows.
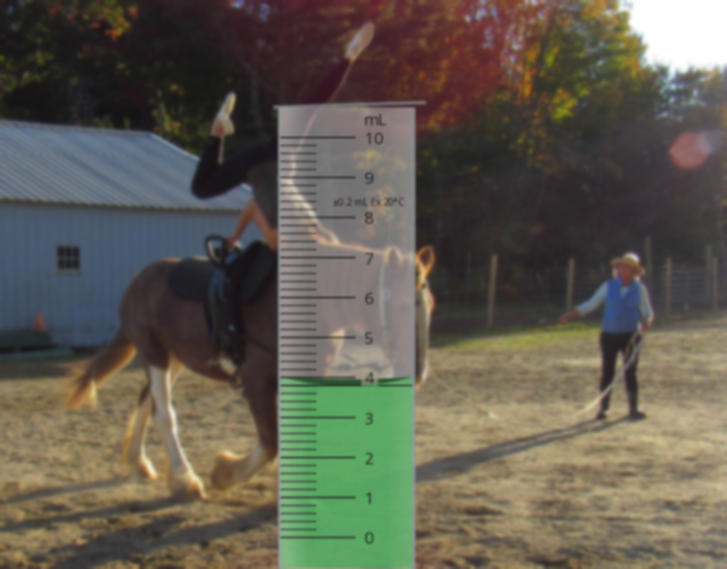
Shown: 3.8 mL
